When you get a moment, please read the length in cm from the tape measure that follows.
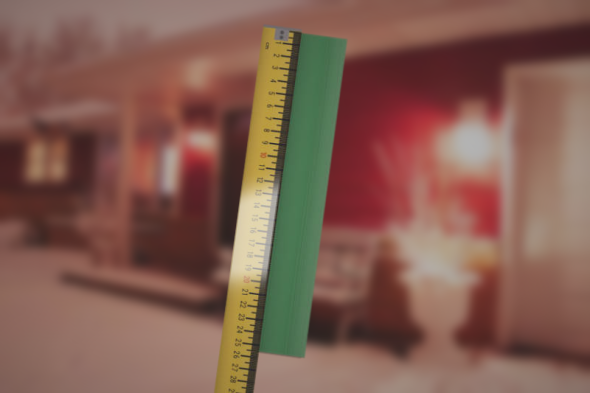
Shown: 25.5 cm
